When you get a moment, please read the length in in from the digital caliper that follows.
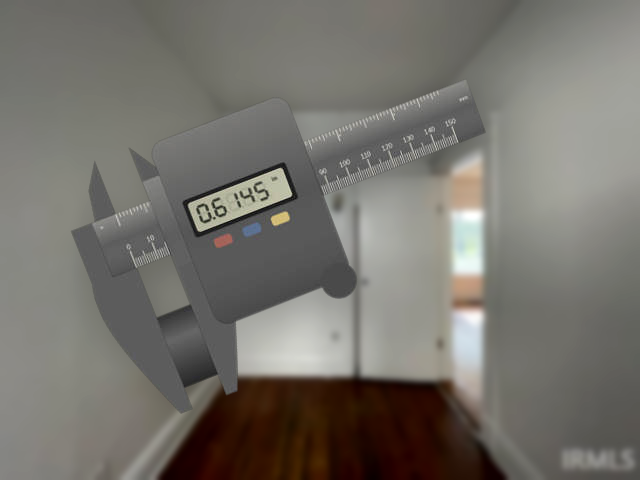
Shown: 0.6145 in
